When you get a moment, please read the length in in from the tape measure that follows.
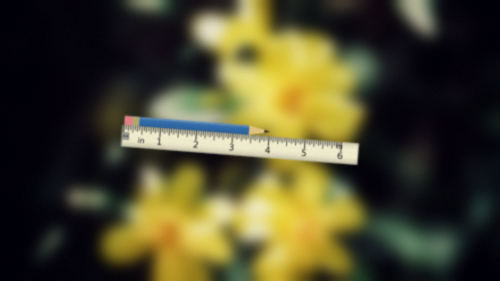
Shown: 4 in
